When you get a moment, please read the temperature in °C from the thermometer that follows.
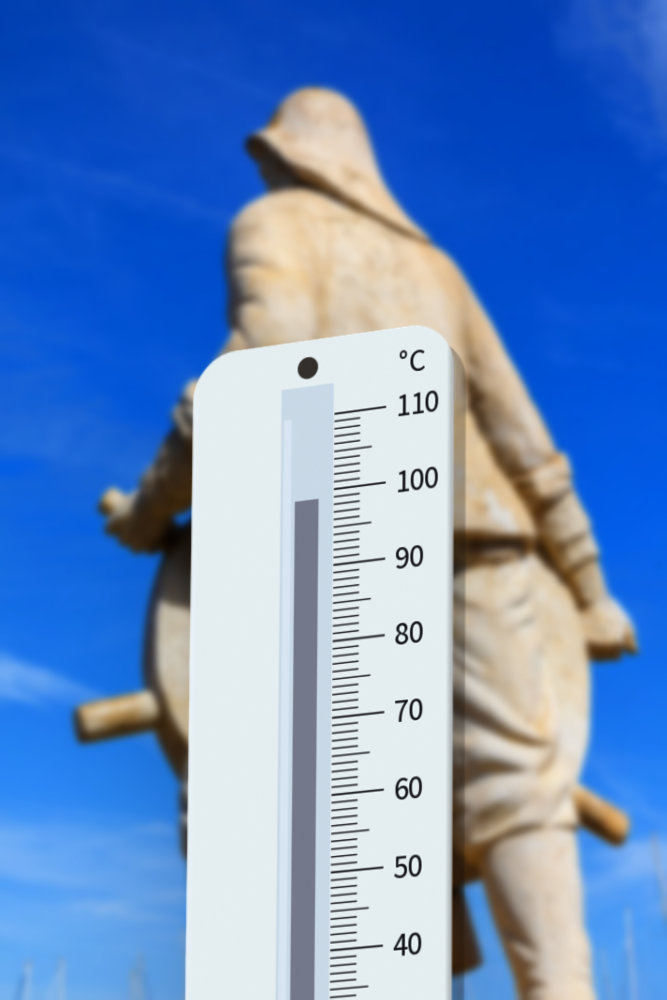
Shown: 99 °C
